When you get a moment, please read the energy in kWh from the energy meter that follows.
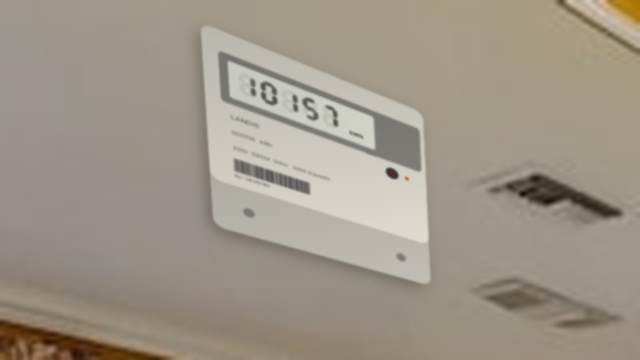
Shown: 10157 kWh
